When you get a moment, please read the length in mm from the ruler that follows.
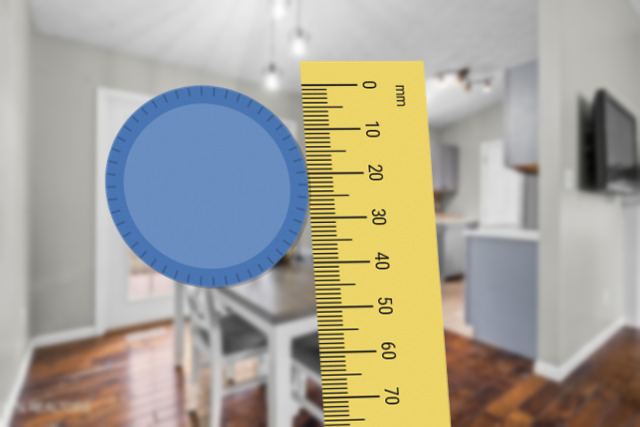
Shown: 45 mm
